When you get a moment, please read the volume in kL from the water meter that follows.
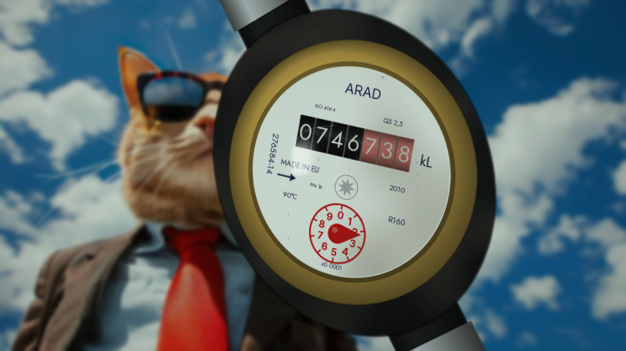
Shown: 746.7382 kL
